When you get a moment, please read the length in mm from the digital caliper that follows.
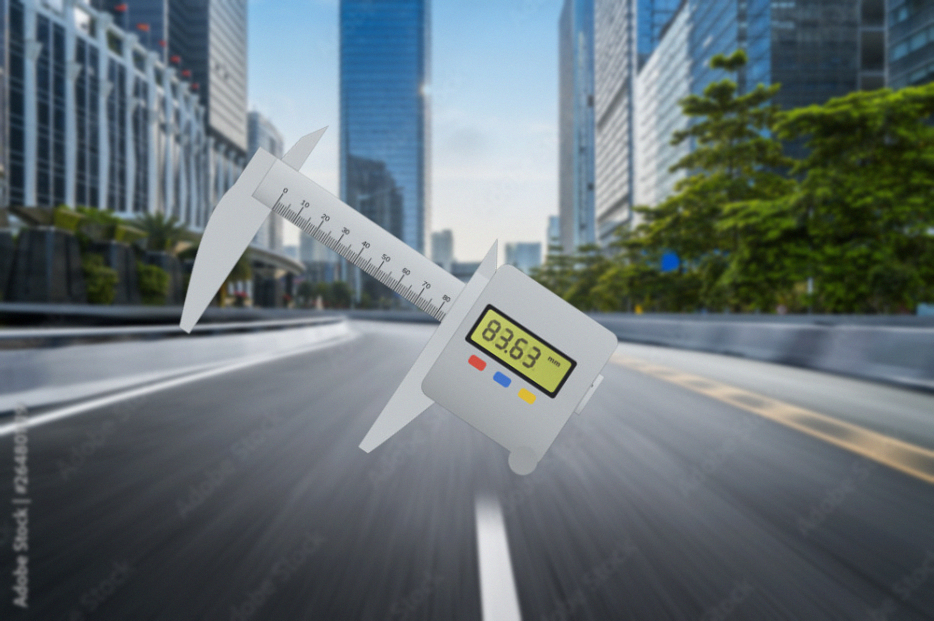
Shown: 83.63 mm
